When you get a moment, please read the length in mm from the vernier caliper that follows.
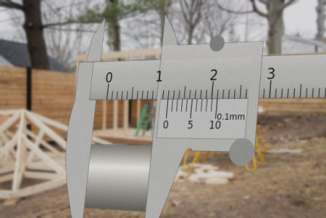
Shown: 12.0 mm
